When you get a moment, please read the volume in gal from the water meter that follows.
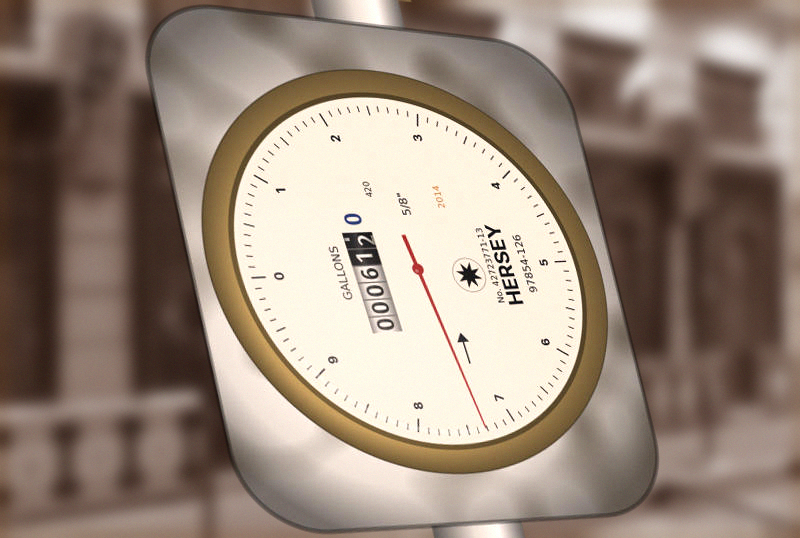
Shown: 6117.3 gal
